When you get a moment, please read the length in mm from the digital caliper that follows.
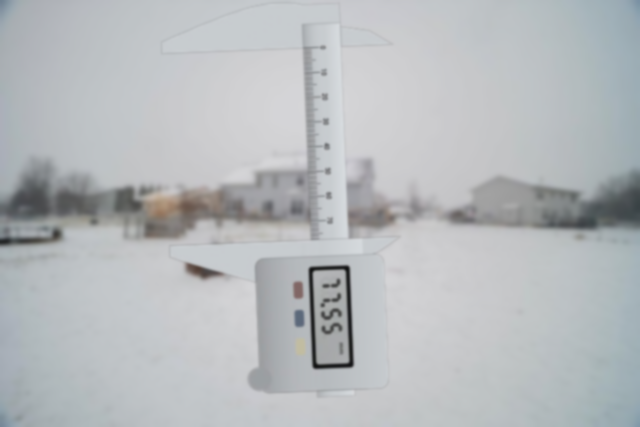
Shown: 77.55 mm
